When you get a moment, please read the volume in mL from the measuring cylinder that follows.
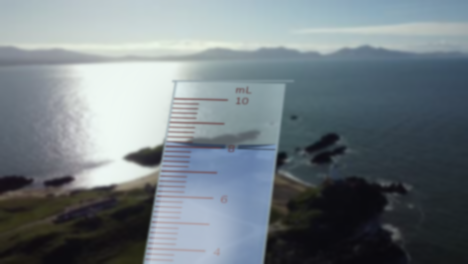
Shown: 8 mL
